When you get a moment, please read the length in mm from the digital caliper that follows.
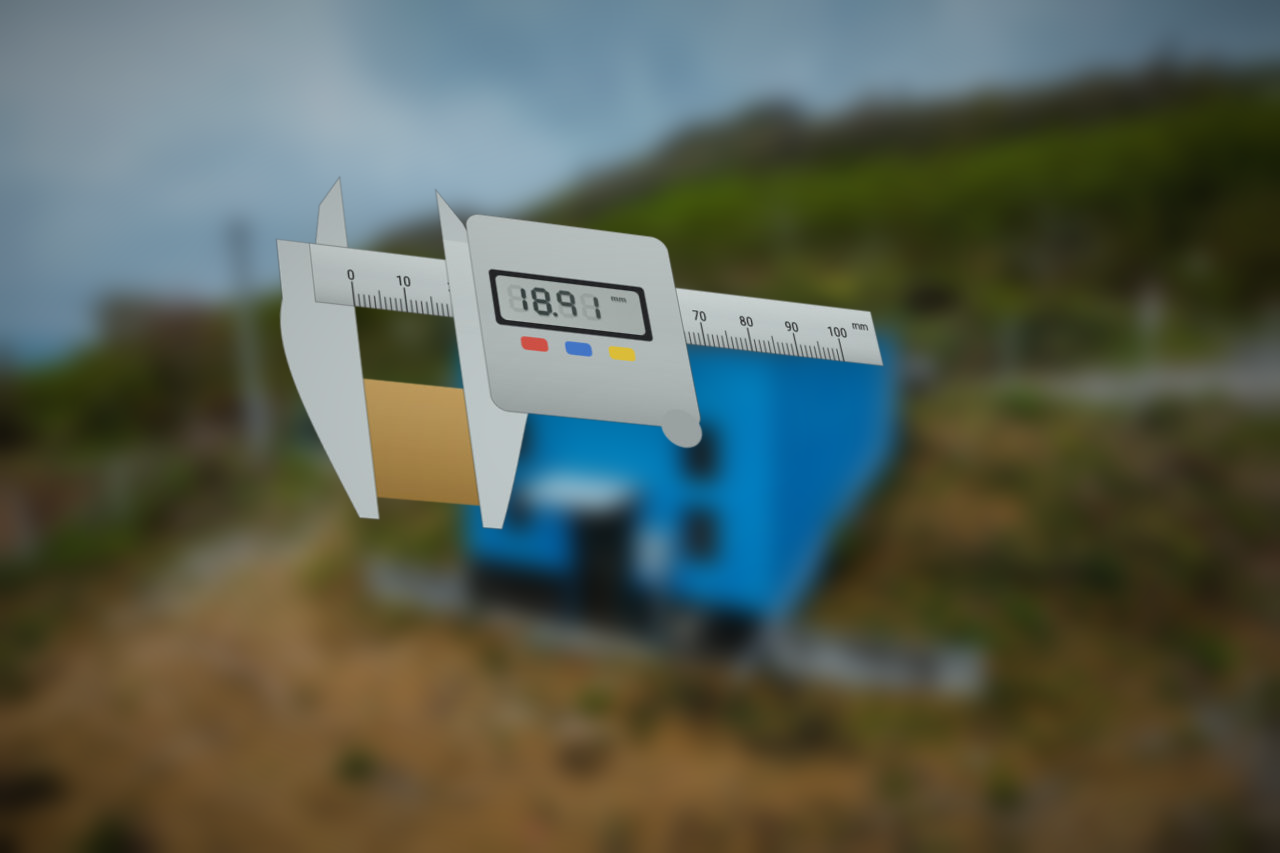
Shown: 18.91 mm
